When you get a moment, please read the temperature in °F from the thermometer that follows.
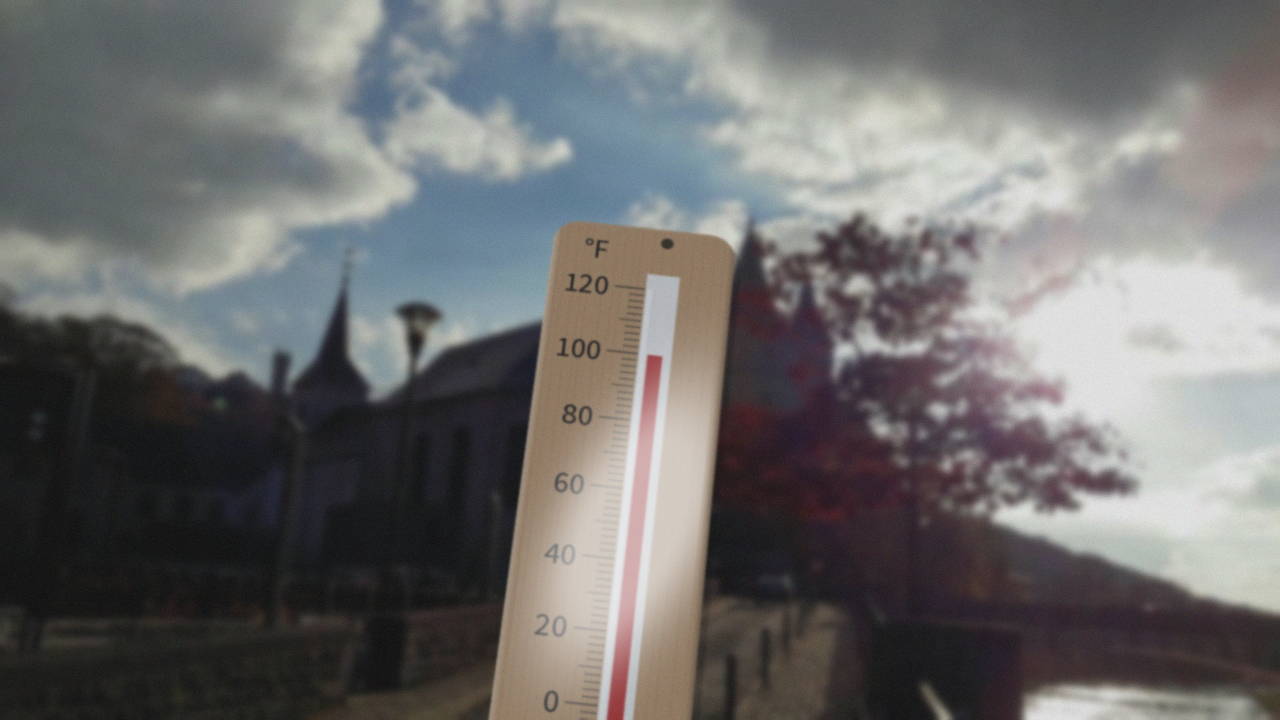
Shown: 100 °F
